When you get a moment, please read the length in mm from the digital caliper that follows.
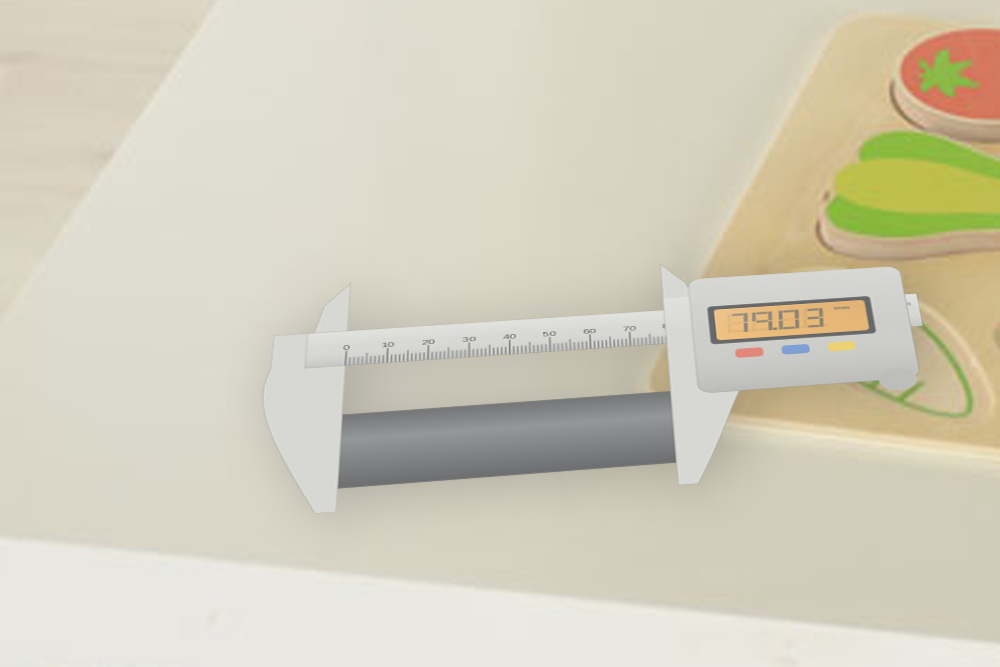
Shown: 79.03 mm
